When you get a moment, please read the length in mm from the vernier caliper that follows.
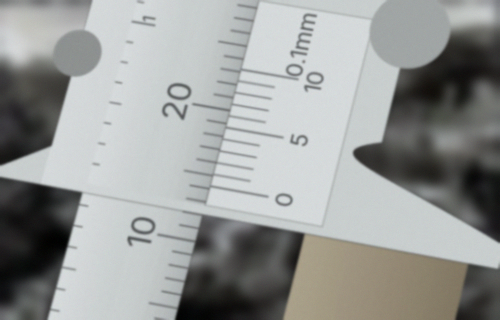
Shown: 14.2 mm
